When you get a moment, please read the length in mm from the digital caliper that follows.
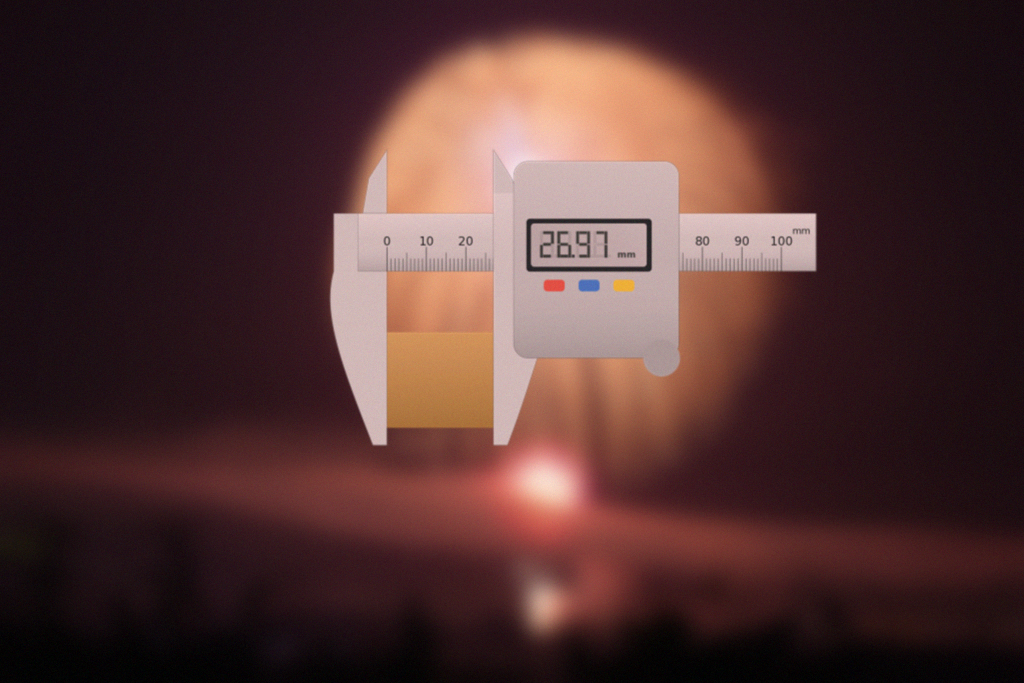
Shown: 26.97 mm
